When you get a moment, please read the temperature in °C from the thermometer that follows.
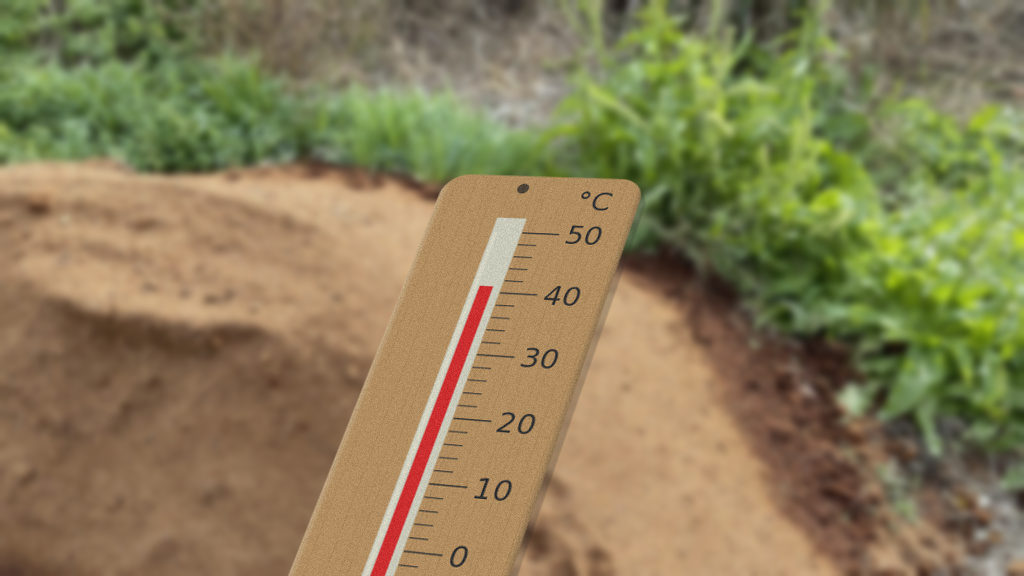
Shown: 41 °C
